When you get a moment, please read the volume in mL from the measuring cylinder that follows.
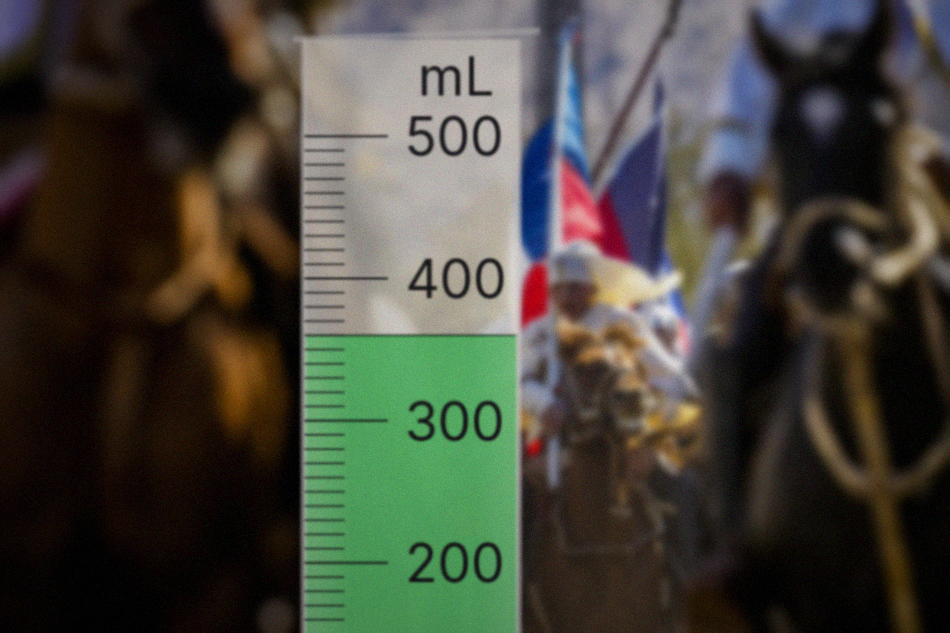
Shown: 360 mL
